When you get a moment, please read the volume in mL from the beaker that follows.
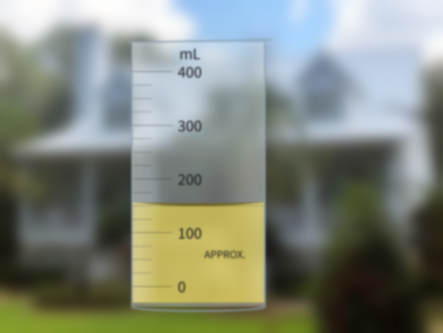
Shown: 150 mL
